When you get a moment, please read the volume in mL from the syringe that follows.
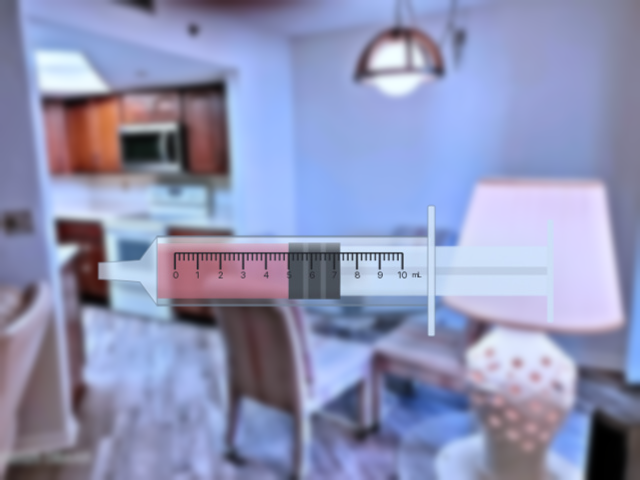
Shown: 5 mL
